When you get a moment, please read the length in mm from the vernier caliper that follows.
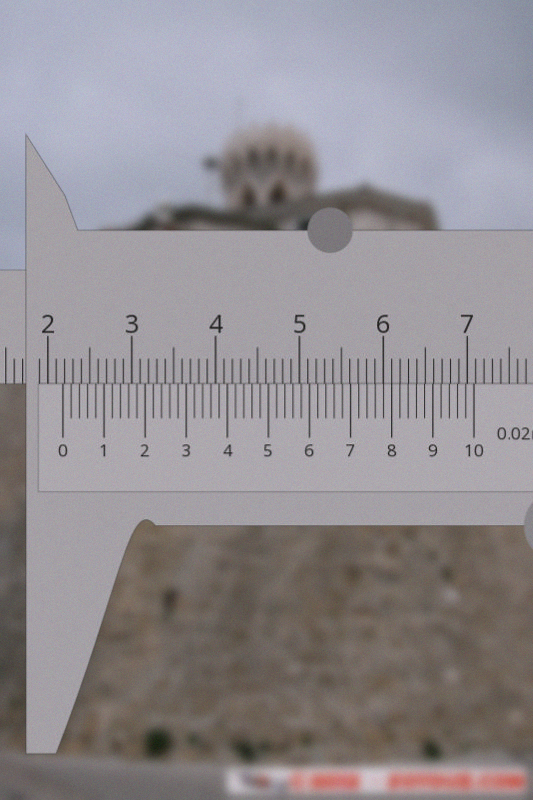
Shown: 21.8 mm
